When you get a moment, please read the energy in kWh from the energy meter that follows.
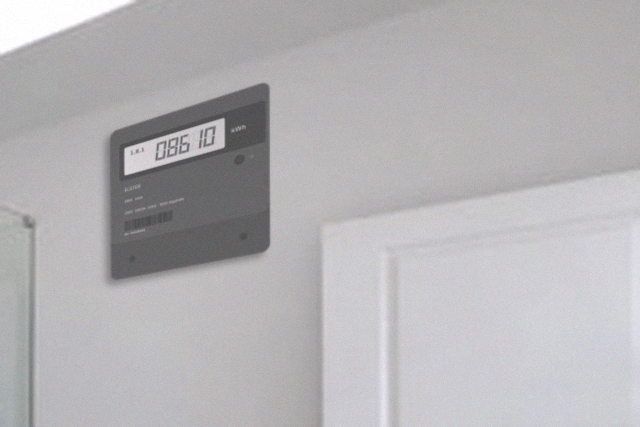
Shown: 8610 kWh
